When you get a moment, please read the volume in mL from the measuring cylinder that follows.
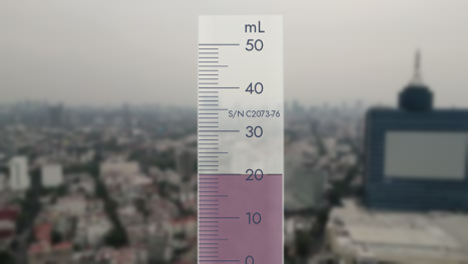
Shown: 20 mL
